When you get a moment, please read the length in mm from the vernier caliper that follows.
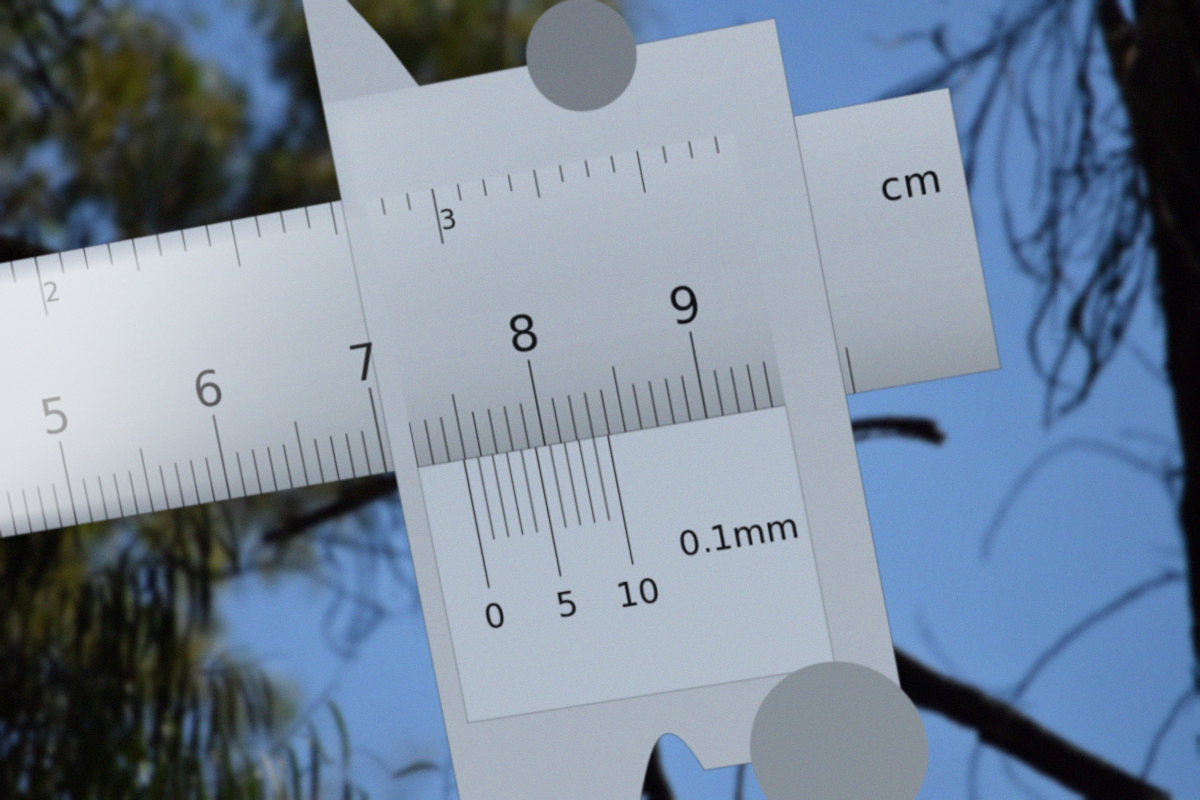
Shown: 74.9 mm
